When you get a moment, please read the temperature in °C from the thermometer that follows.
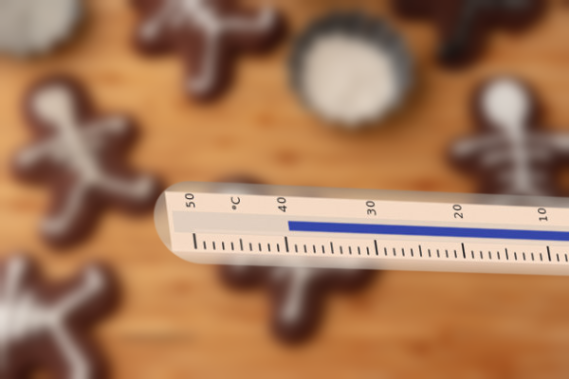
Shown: 39.5 °C
